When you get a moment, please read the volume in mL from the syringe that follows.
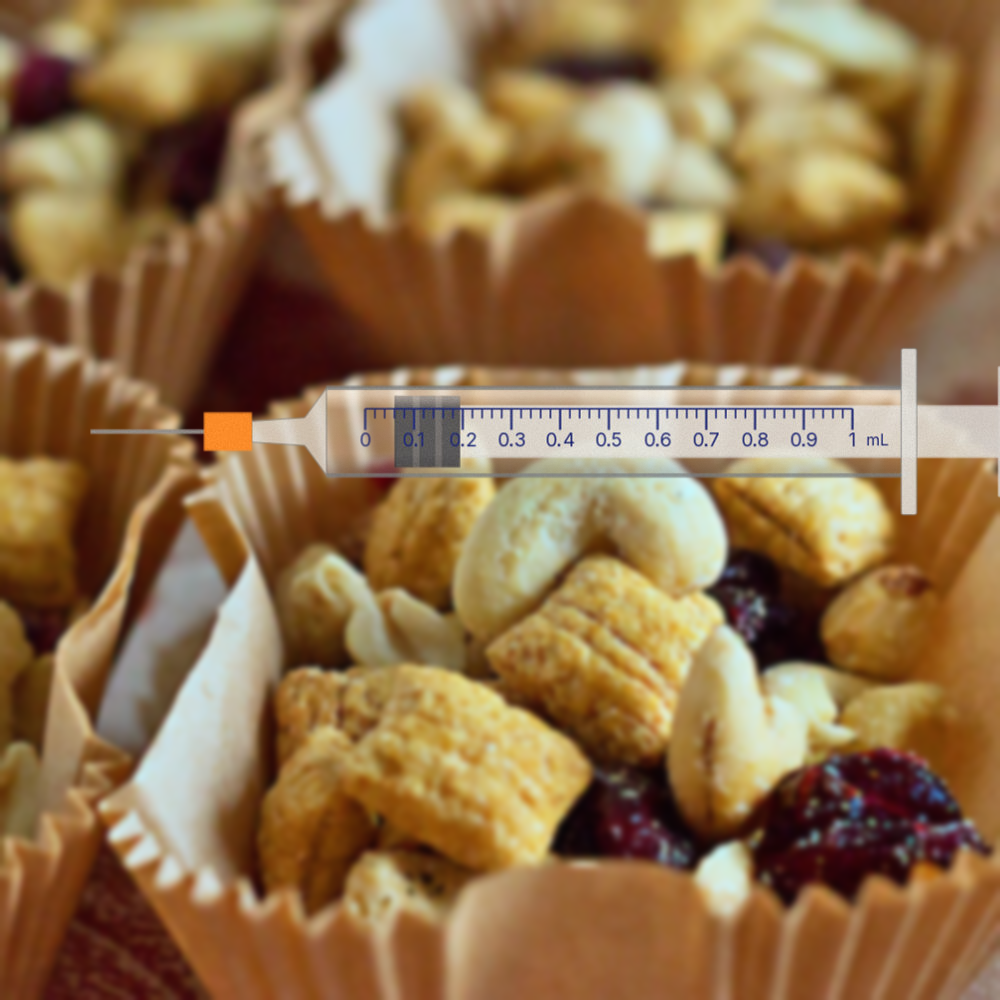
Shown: 0.06 mL
